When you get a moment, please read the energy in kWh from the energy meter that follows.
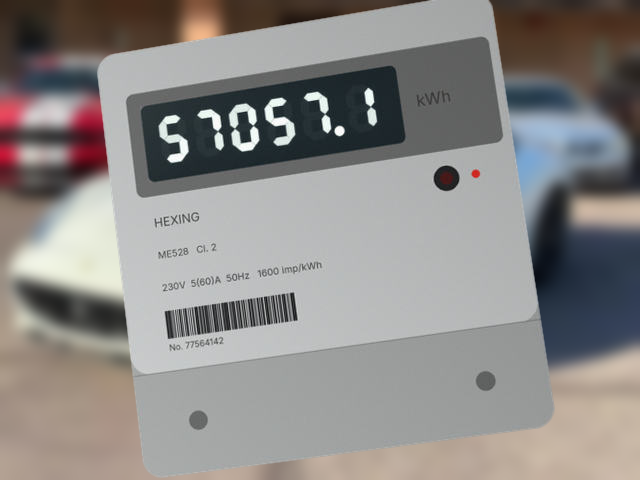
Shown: 57057.1 kWh
